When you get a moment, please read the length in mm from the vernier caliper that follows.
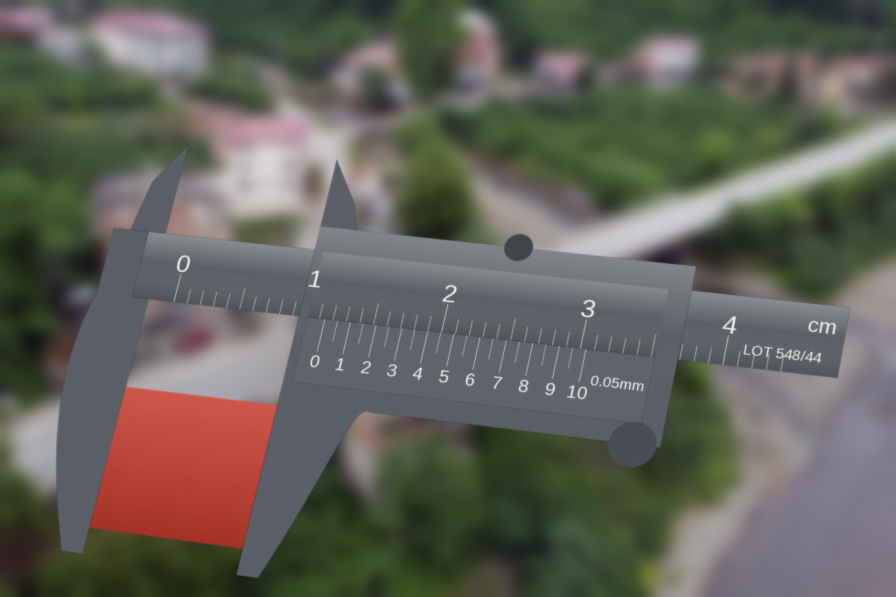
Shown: 11.4 mm
